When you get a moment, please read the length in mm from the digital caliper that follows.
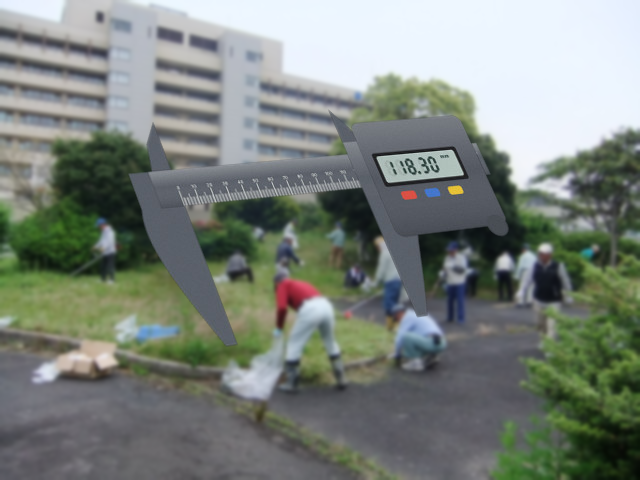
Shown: 118.30 mm
